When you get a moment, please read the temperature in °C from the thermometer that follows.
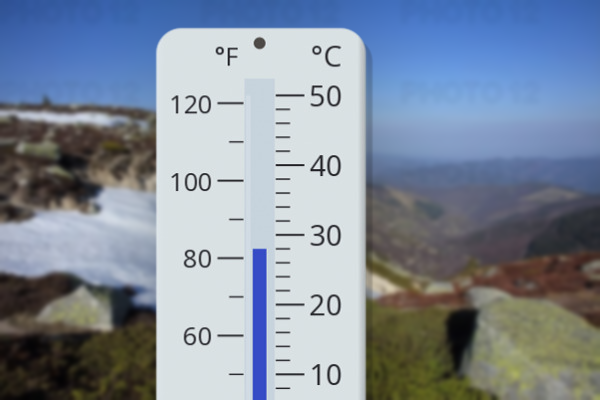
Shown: 28 °C
